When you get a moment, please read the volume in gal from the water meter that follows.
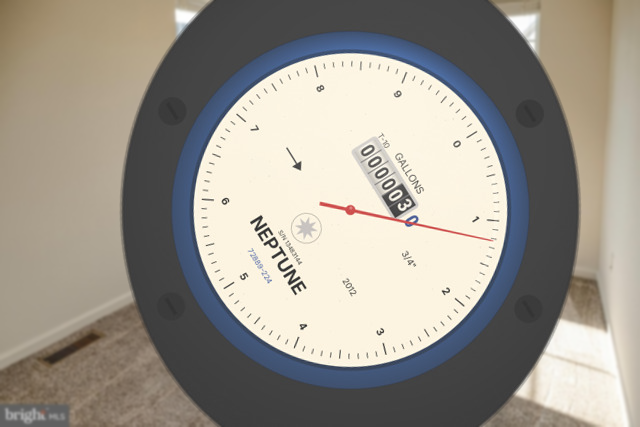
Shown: 31.2 gal
